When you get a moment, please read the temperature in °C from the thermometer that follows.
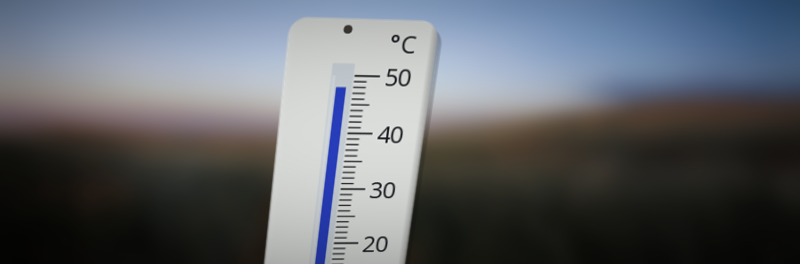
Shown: 48 °C
